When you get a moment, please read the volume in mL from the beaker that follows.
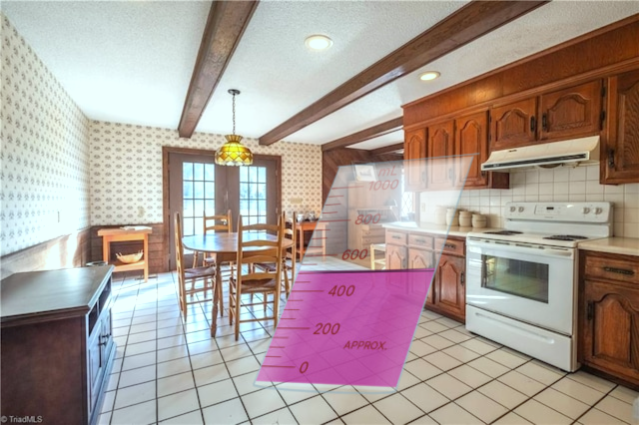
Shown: 500 mL
